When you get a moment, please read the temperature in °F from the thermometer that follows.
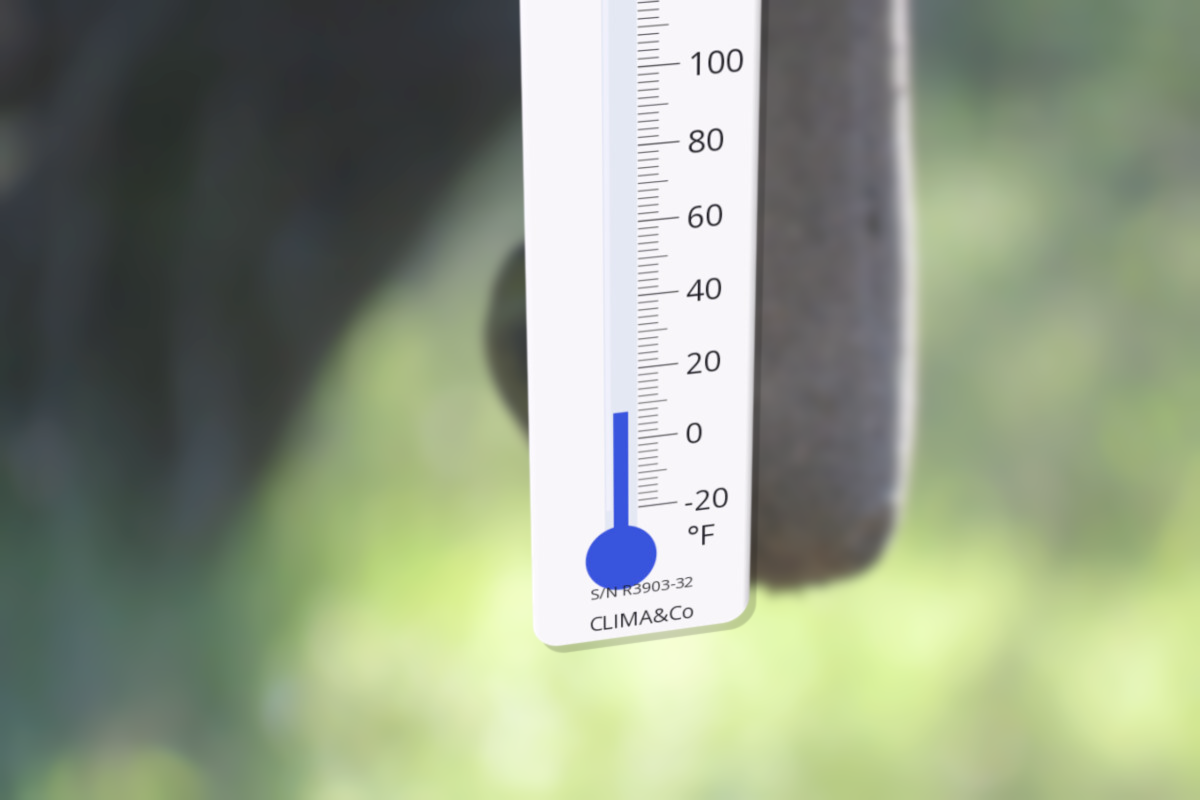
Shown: 8 °F
